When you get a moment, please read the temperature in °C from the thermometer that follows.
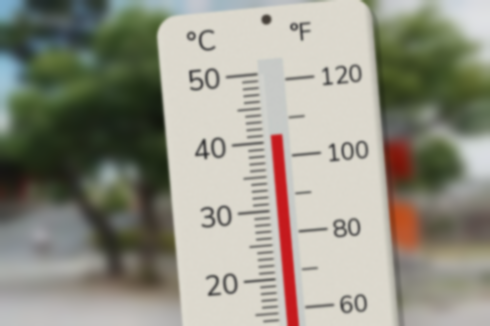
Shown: 41 °C
